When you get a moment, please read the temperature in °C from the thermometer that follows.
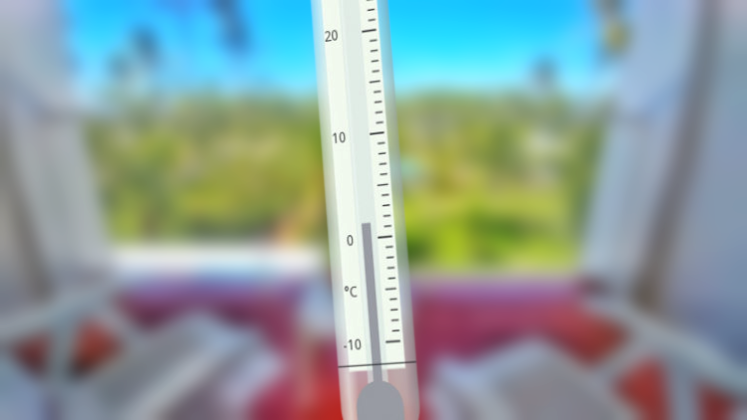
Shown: 1.5 °C
